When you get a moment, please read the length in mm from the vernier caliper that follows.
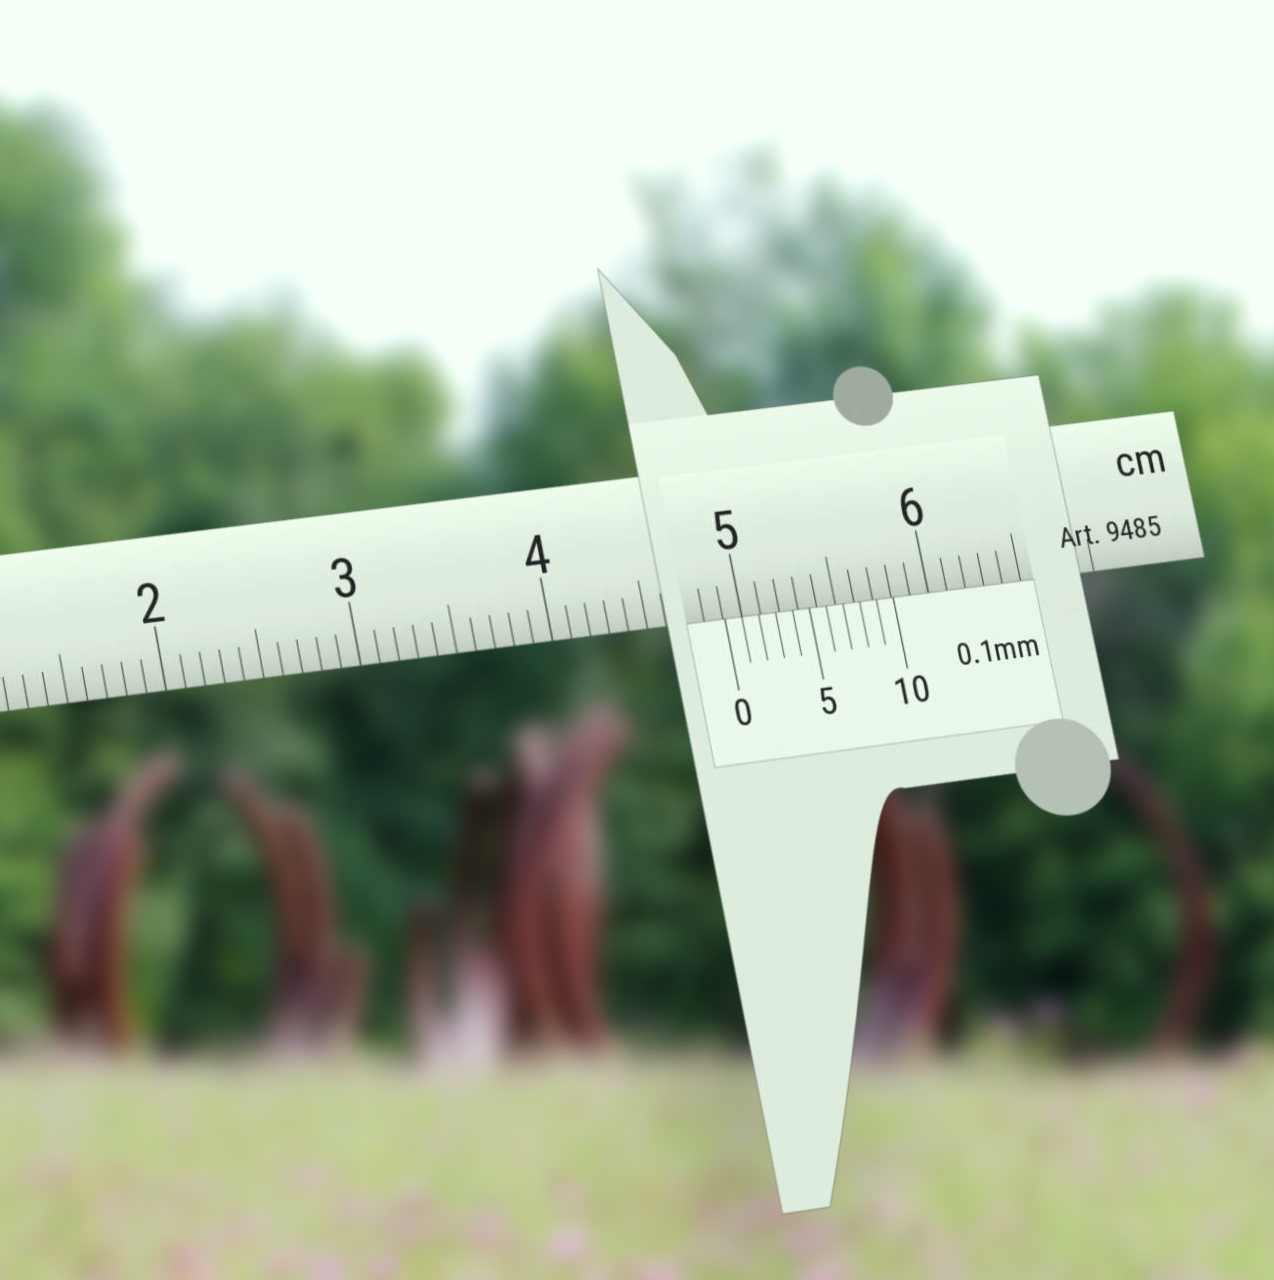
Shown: 49.1 mm
